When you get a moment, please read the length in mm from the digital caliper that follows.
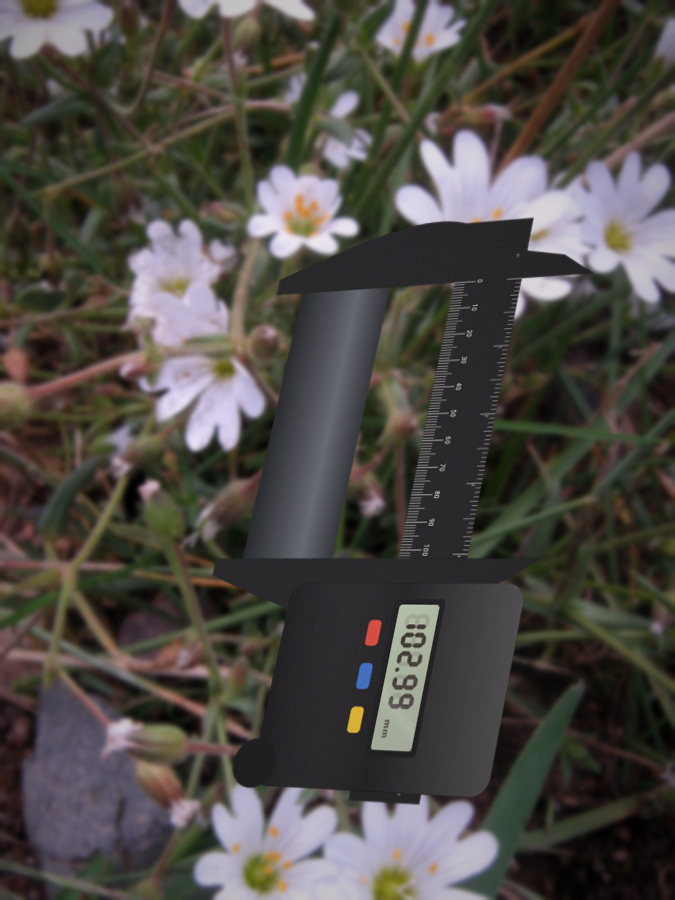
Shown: 102.99 mm
